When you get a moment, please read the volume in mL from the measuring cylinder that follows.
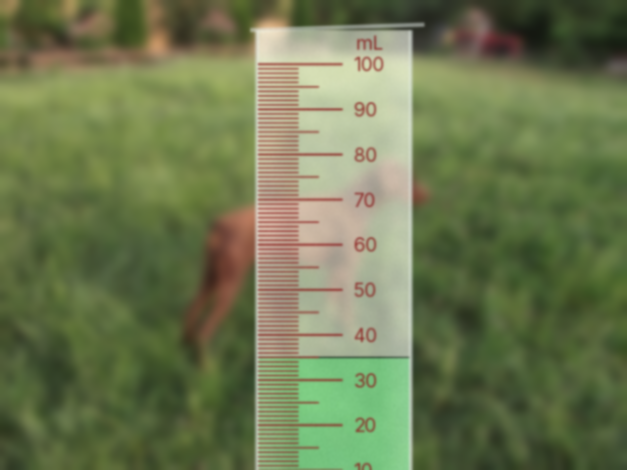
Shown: 35 mL
